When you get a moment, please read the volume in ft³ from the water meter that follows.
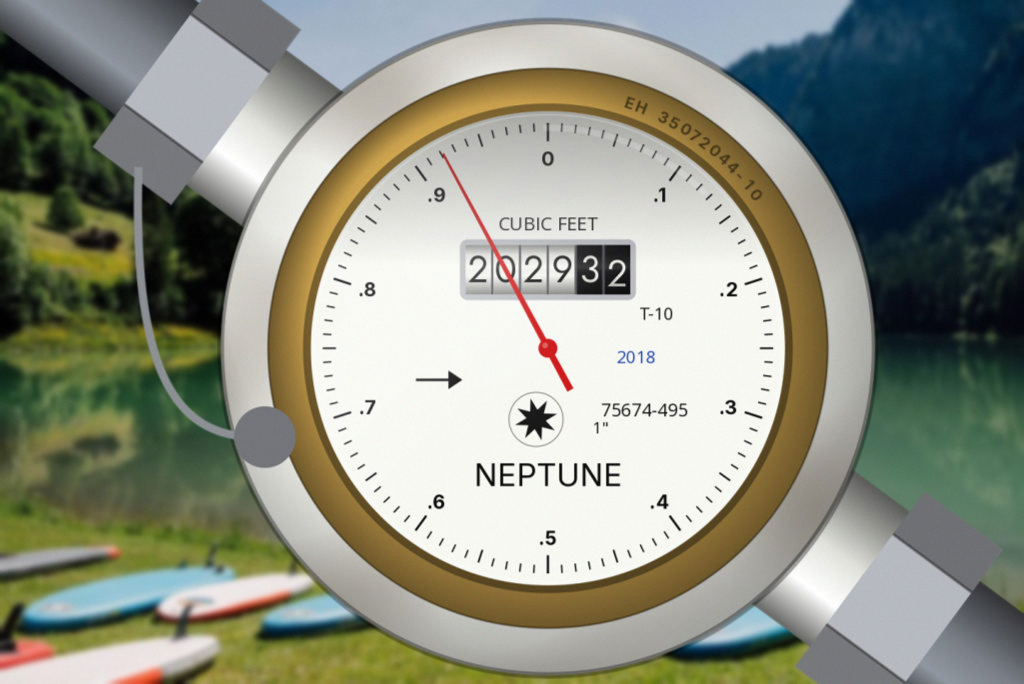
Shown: 202931.92 ft³
